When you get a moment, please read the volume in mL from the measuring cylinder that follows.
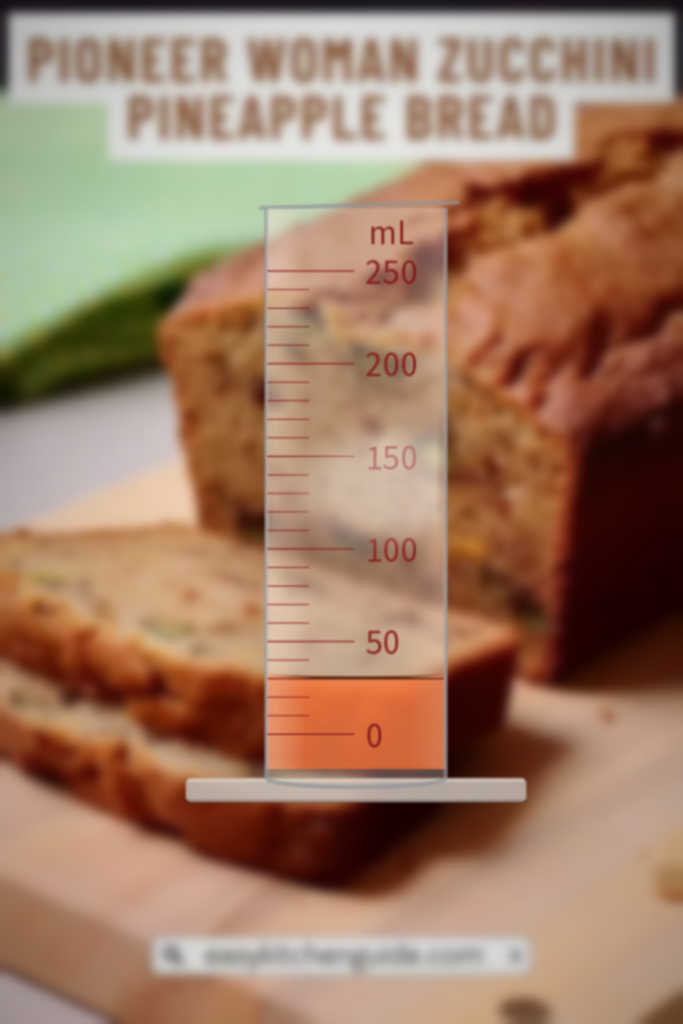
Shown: 30 mL
